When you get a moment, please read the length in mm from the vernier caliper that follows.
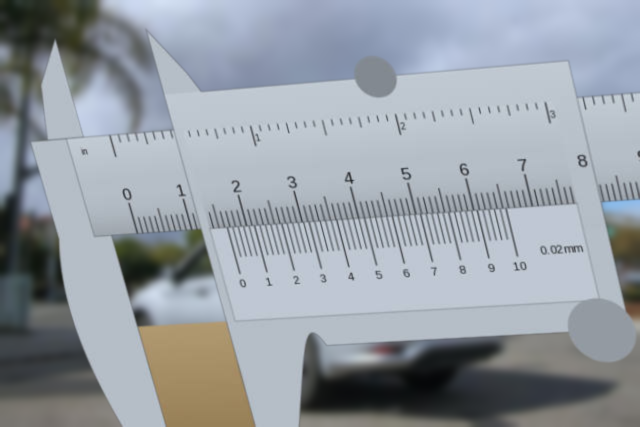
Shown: 16.5 mm
